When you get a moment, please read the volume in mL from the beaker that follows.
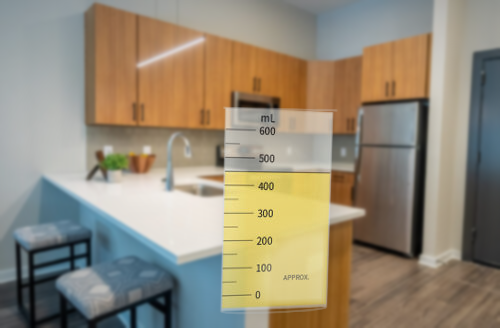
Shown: 450 mL
